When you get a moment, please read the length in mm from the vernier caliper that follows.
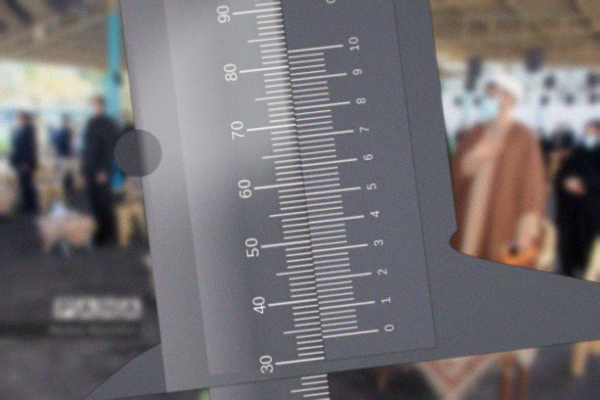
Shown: 33.5 mm
